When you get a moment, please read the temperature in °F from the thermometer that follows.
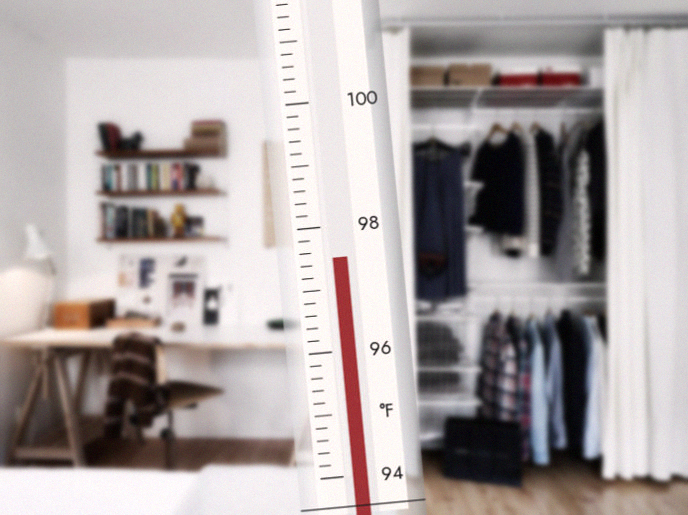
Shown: 97.5 °F
